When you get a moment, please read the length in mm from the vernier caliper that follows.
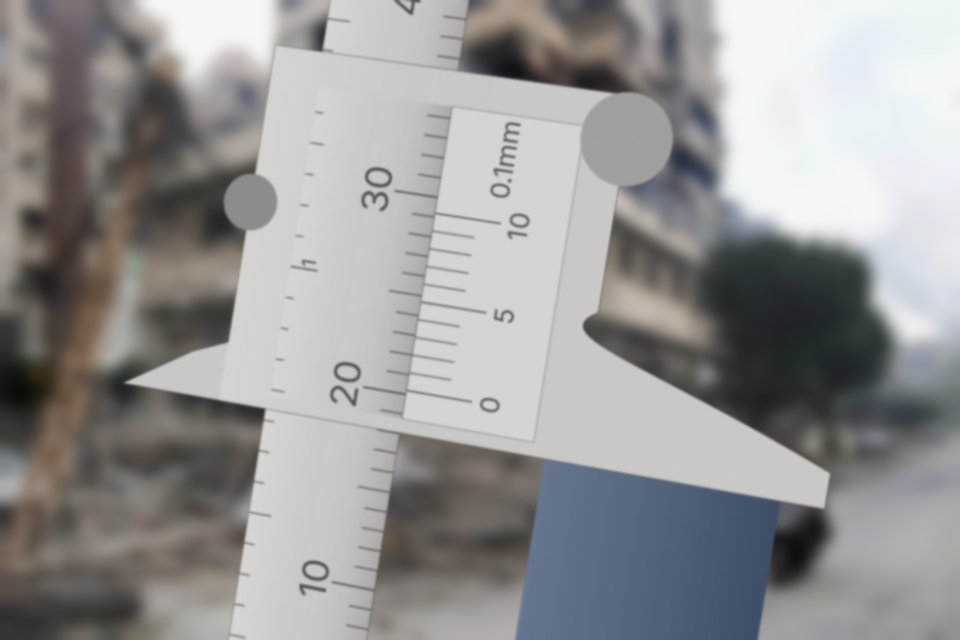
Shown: 20.2 mm
